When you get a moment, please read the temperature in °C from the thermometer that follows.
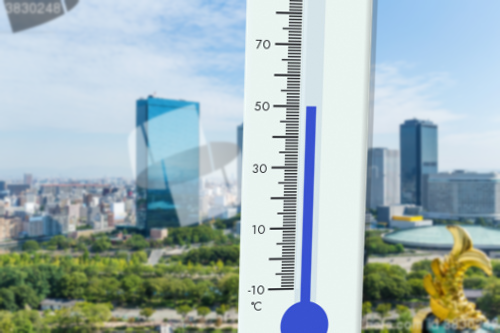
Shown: 50 °C
